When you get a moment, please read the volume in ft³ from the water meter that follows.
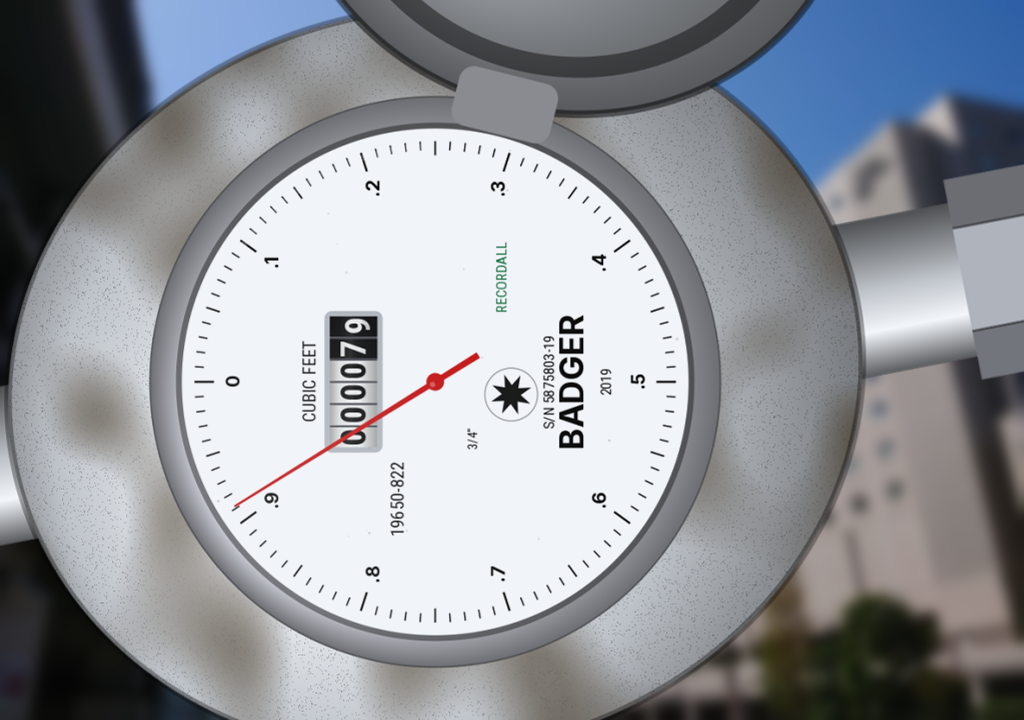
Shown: 78.91 ft³
